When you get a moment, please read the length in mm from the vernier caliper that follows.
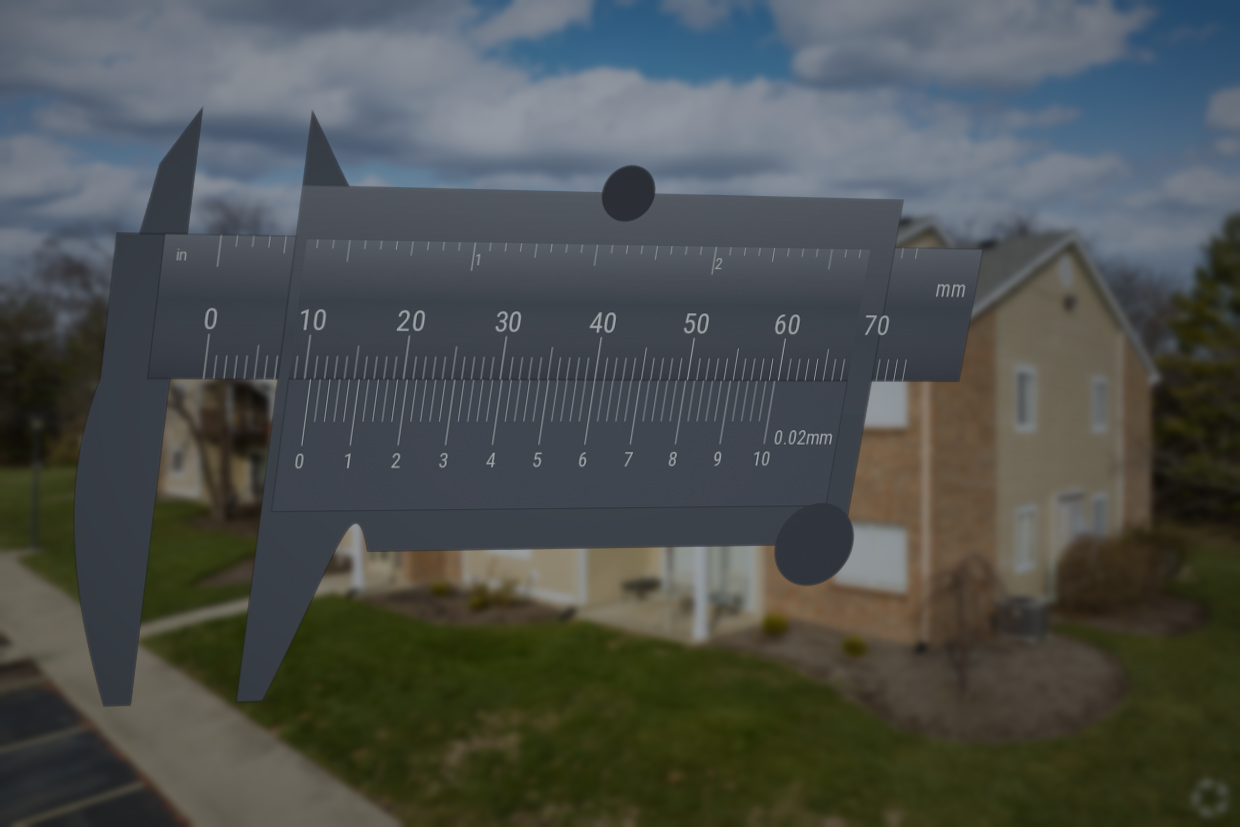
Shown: 10.6 mm
